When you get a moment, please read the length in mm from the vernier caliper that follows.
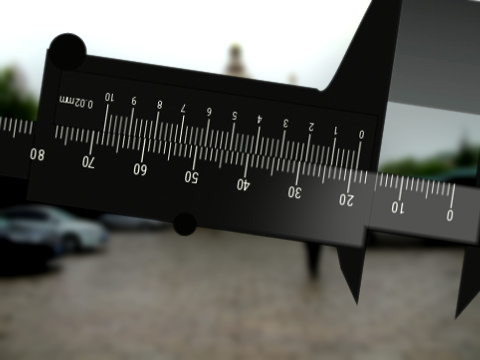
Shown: 19.0 mm
